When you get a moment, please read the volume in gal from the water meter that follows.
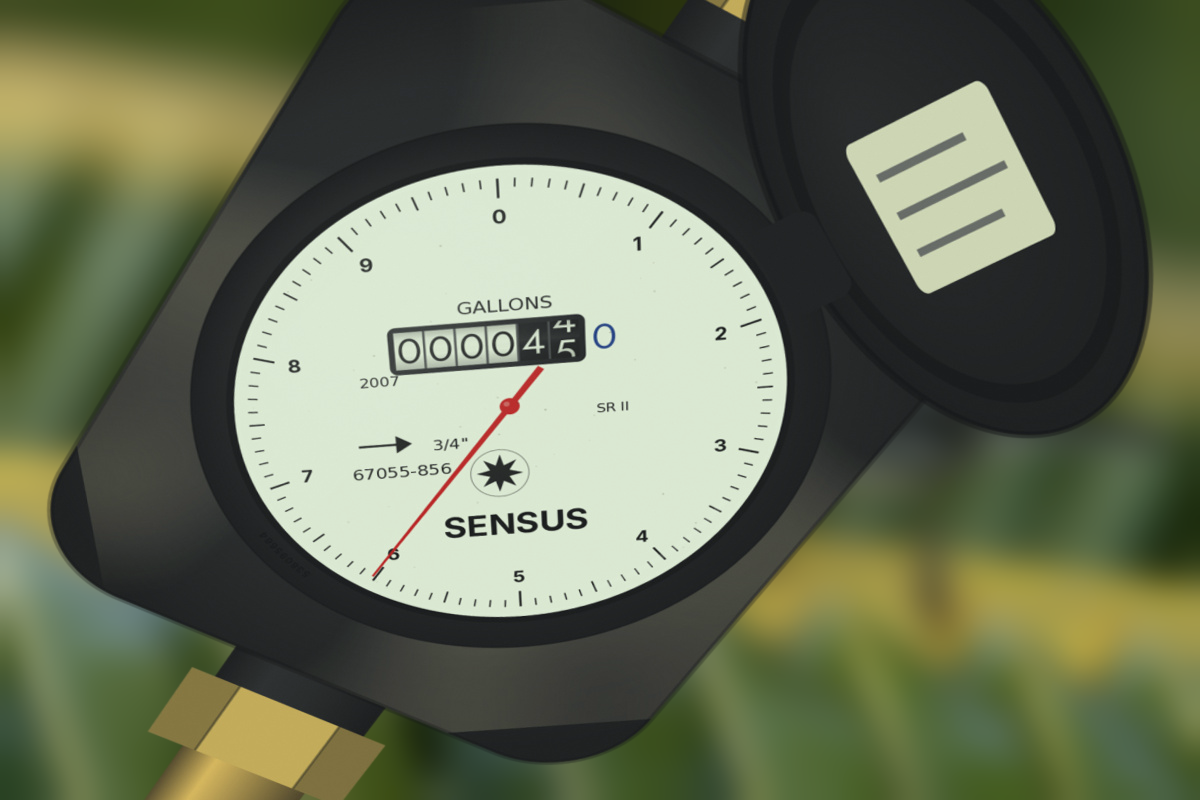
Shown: 446.0 gal
